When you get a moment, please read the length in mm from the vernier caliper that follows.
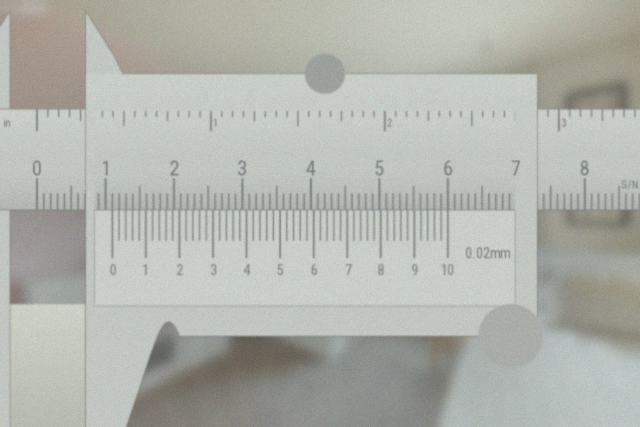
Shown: 11.0 mm
